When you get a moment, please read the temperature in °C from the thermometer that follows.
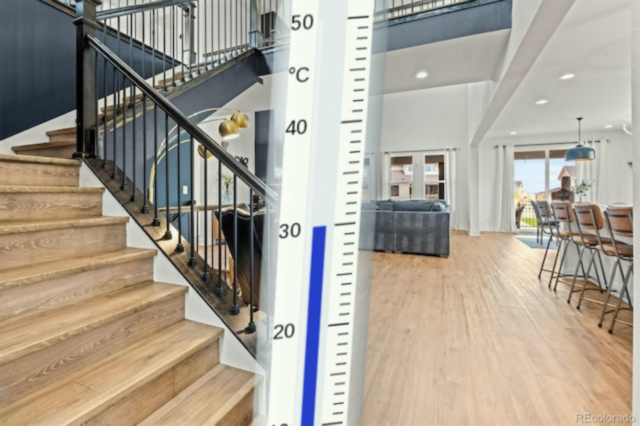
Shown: 30 °C
